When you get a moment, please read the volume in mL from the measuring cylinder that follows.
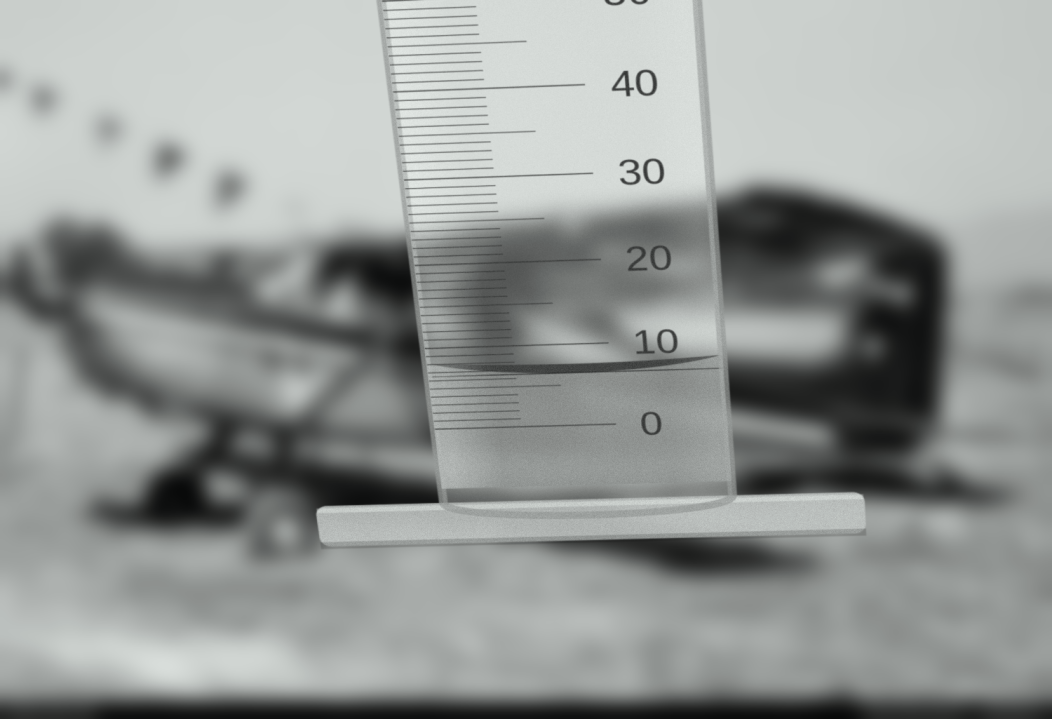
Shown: 6.5 mL
